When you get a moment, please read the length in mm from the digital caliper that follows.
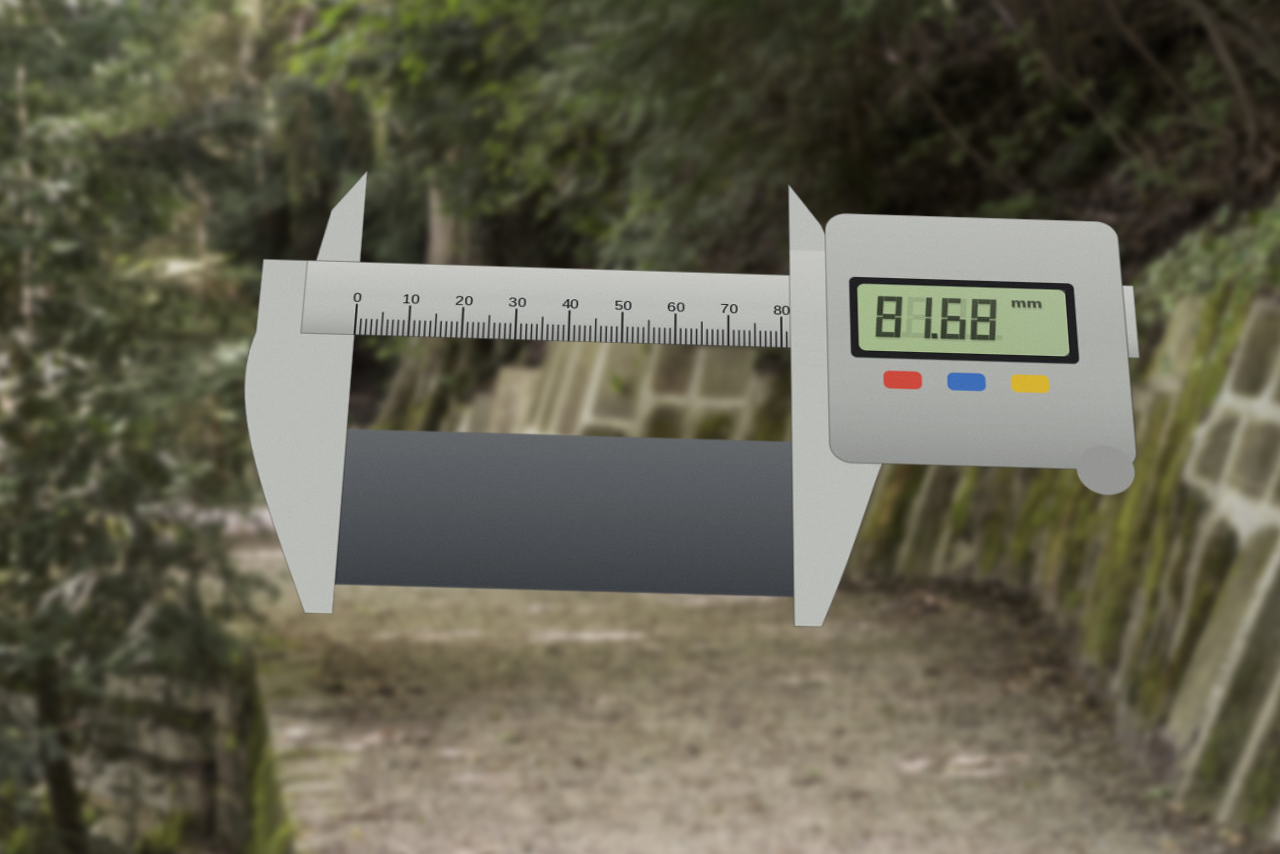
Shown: 81.68 mm
